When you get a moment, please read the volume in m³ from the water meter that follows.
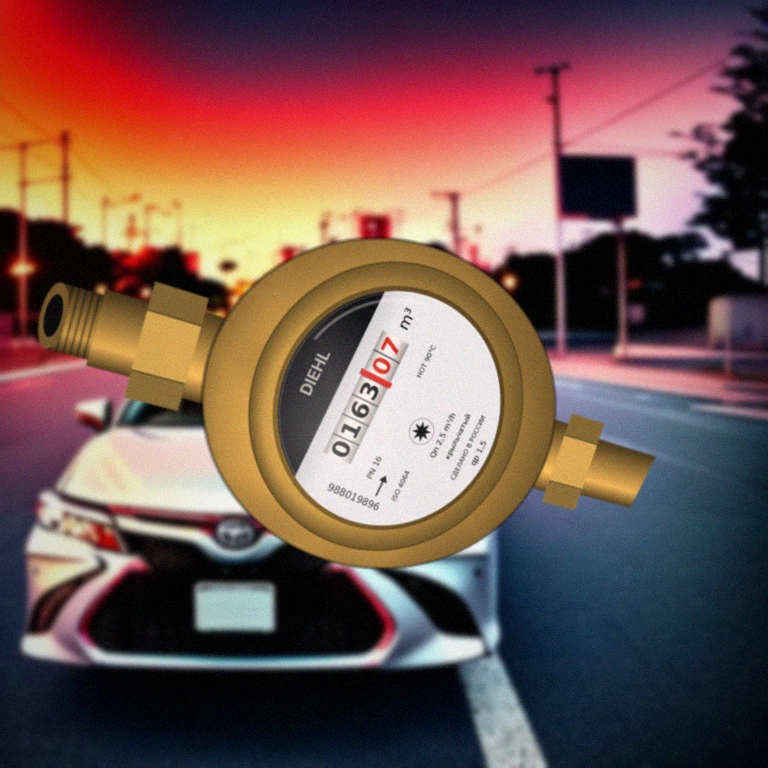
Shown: 163.07 m³
